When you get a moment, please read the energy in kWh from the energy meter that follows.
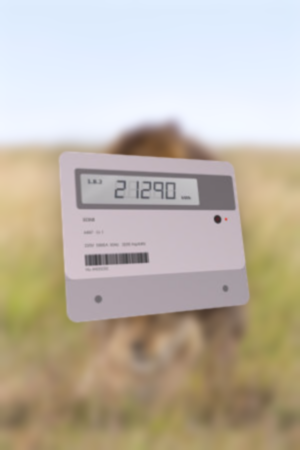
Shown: 21290 kWh
